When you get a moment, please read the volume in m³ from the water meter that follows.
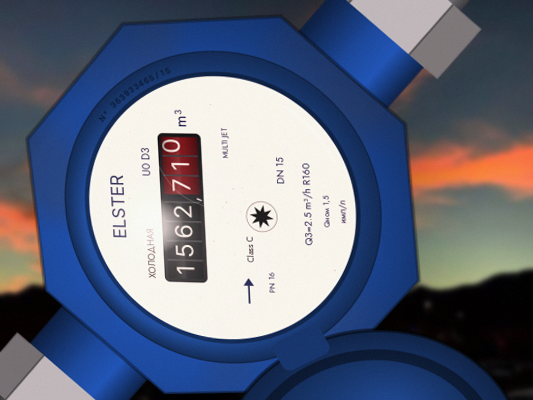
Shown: 1562.710 m³
